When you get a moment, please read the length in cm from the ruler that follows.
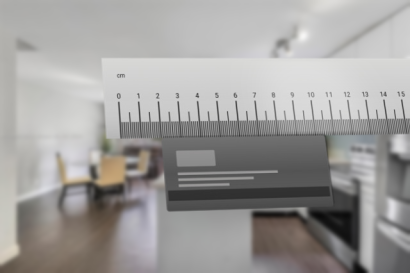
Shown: 8.5 cm
